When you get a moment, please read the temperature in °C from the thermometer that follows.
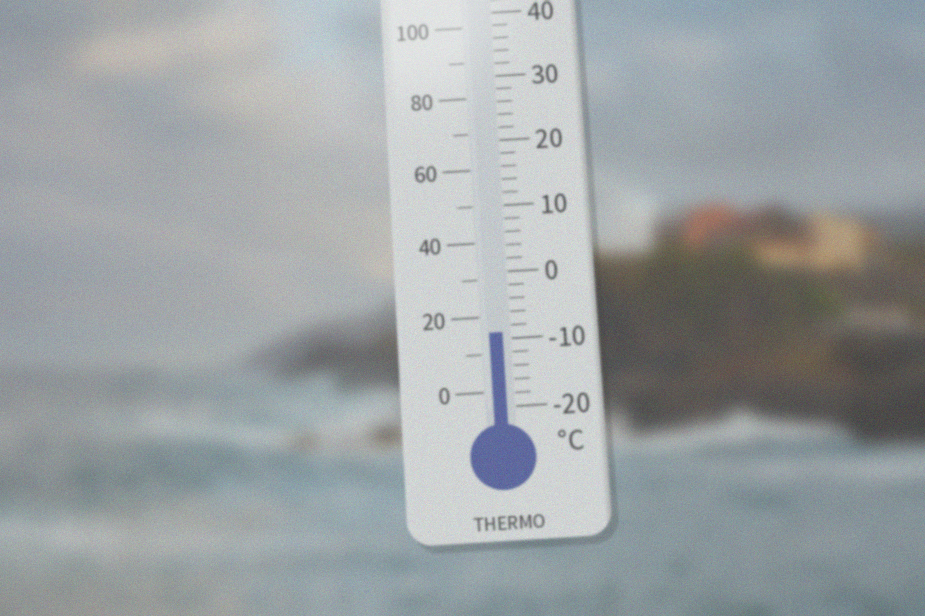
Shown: -9 °C
